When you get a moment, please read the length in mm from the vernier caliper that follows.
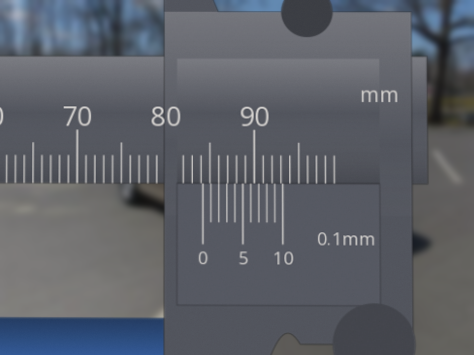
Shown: 84.2 mm
